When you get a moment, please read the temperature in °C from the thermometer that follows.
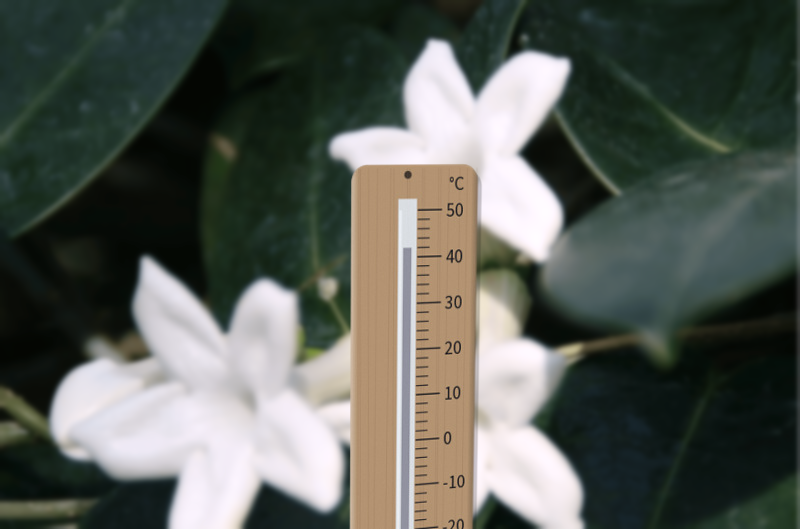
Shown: 42 °C
